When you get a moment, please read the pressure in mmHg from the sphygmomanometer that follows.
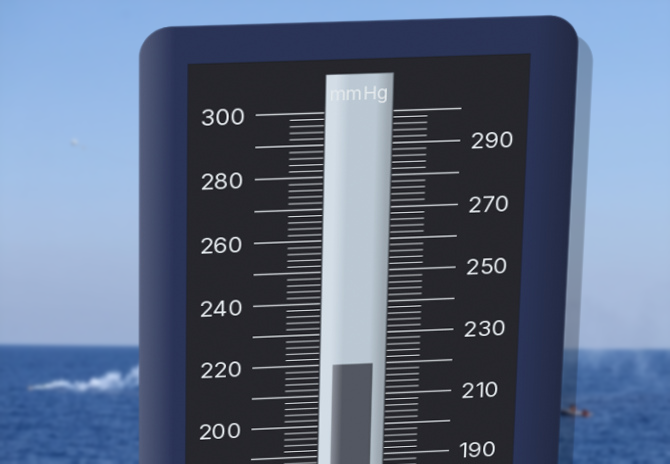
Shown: 220 mmHg
